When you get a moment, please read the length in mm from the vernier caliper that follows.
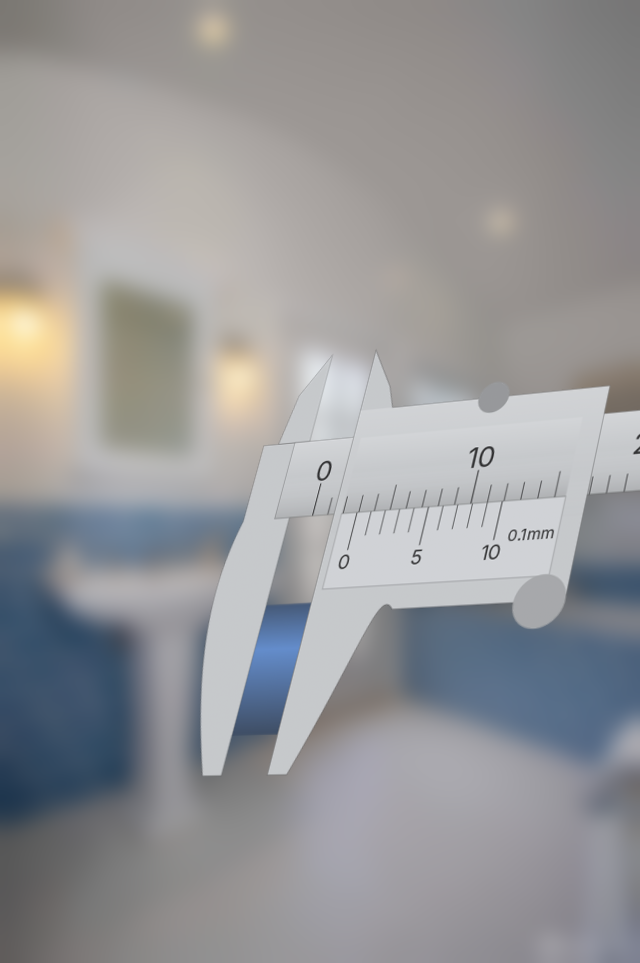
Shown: 2.9 mm
